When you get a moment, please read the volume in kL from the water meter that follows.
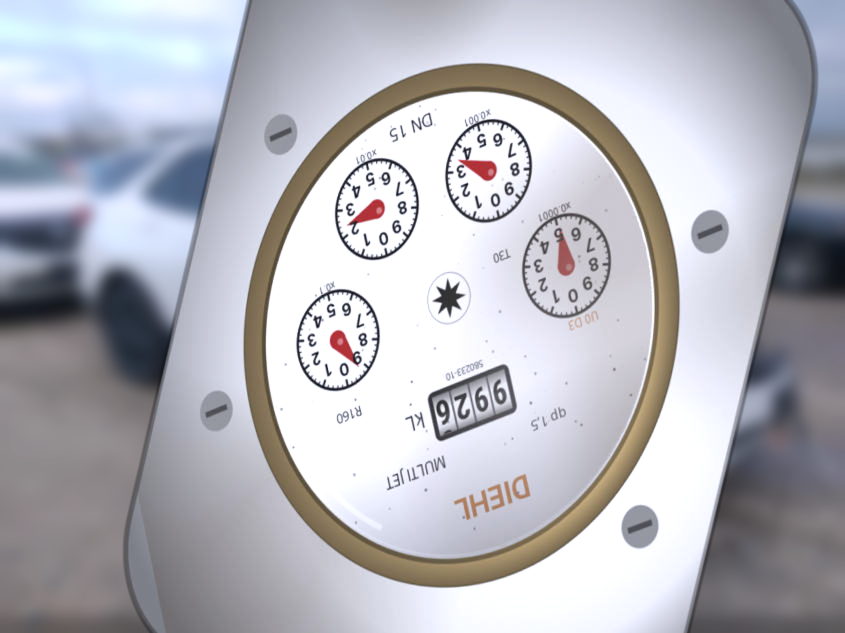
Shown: 9925.9235 kL
